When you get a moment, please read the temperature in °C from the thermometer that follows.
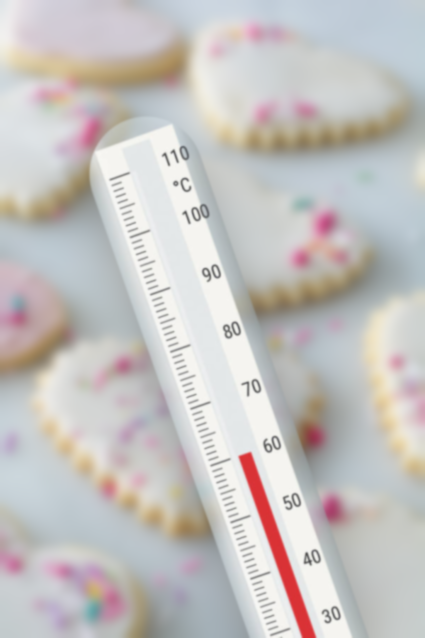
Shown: 60 °C
